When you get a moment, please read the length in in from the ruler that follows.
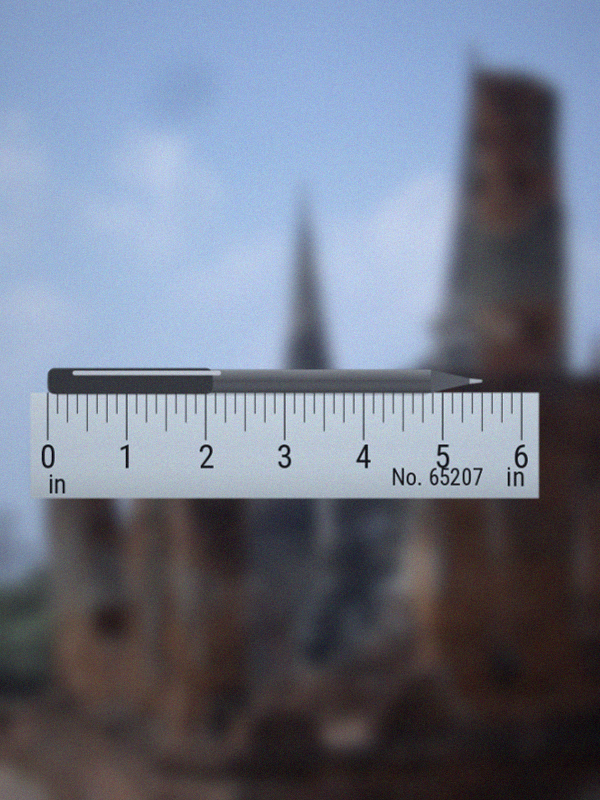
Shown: 5.5 in
